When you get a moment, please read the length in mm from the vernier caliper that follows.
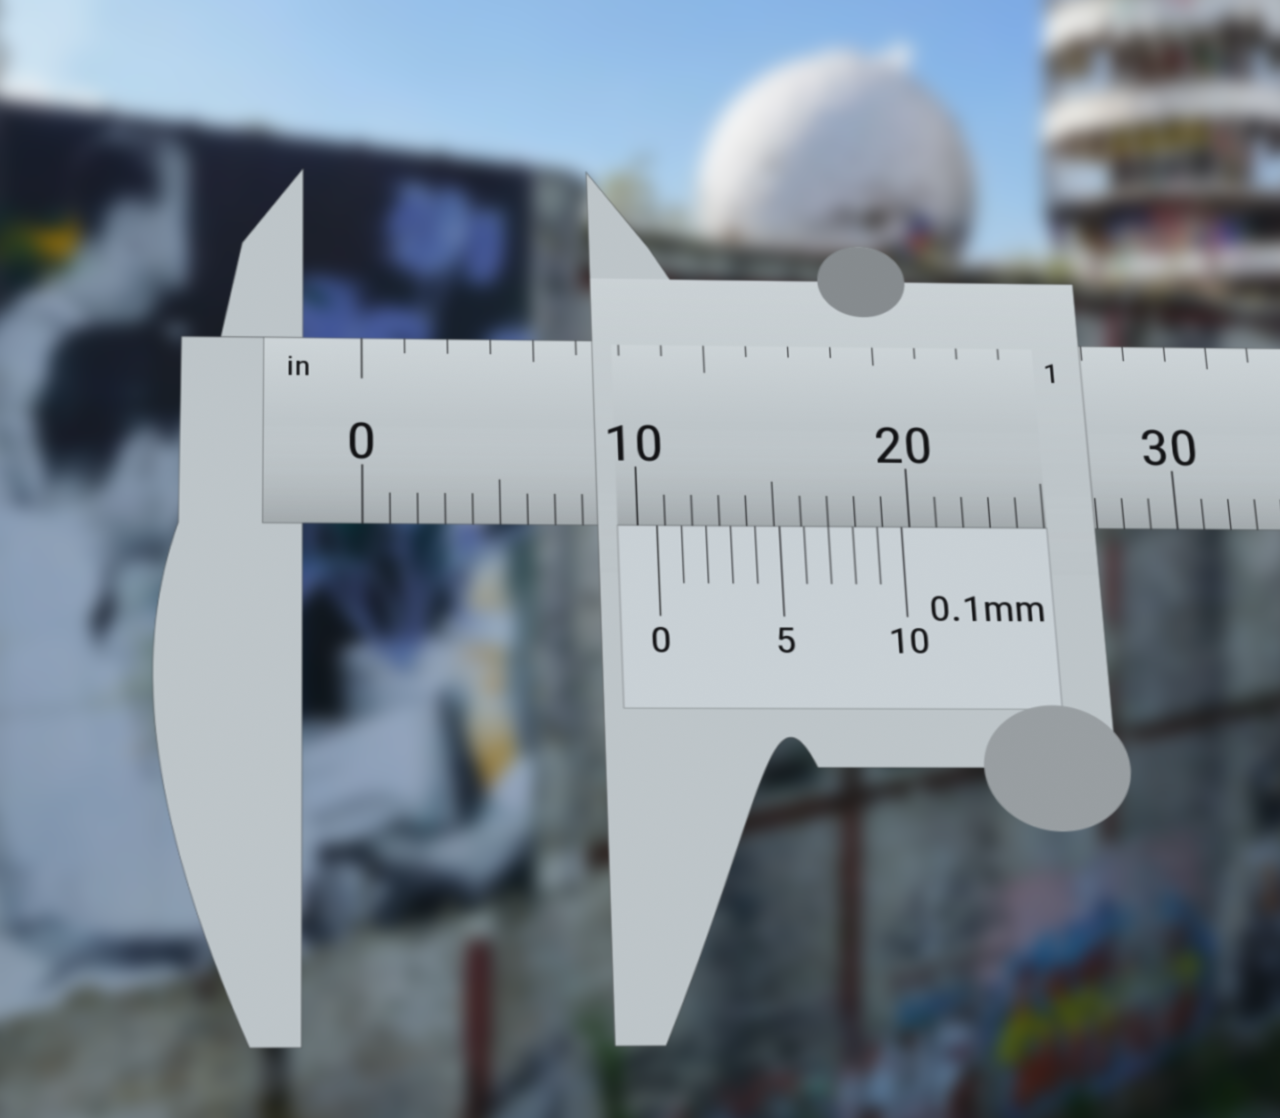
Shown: 10.7 mm
